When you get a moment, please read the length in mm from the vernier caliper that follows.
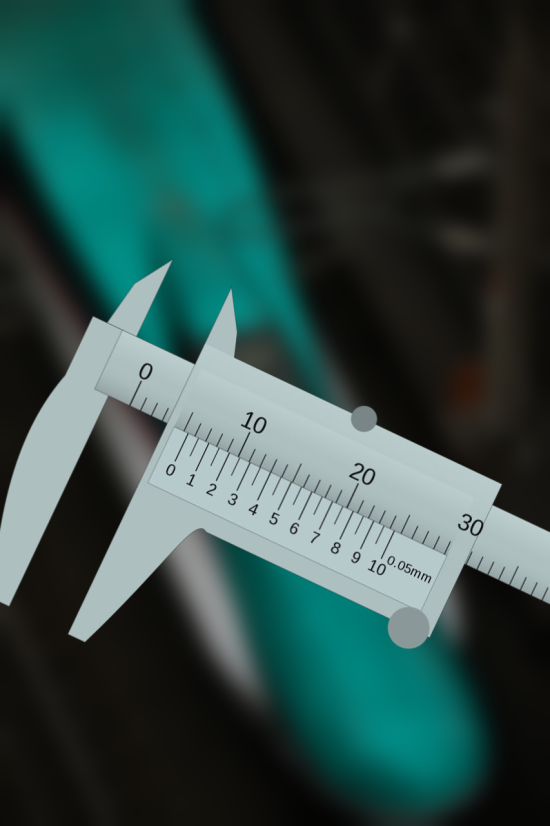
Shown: 5.4 mm
